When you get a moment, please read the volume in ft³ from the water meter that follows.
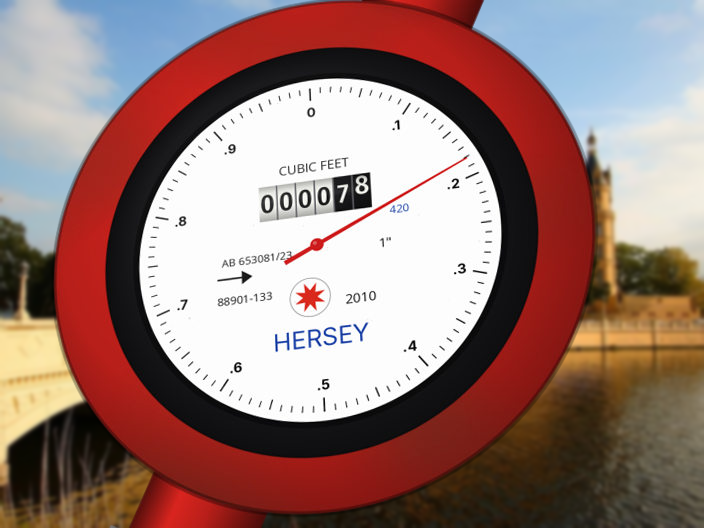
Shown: 78.18 ft³
